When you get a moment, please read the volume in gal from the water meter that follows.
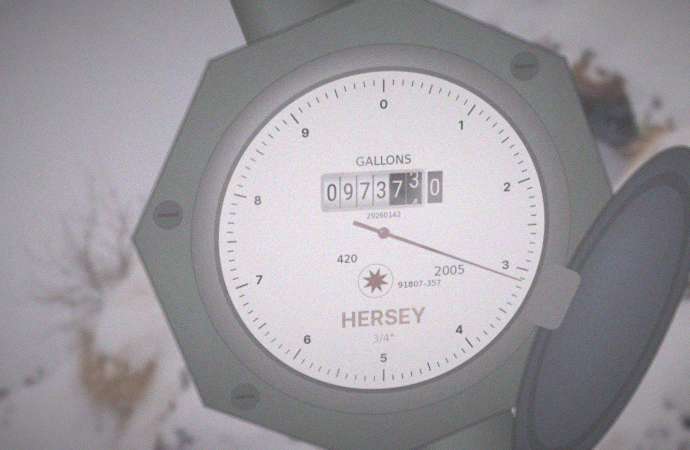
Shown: 973733.1 gal
